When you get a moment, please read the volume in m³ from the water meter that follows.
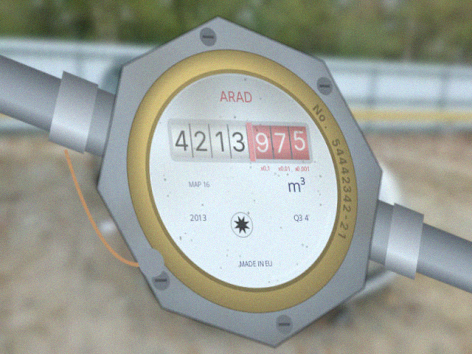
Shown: 4213.975 m³
